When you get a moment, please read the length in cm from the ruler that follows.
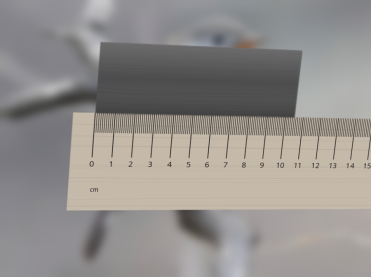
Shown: 10.5 cm
